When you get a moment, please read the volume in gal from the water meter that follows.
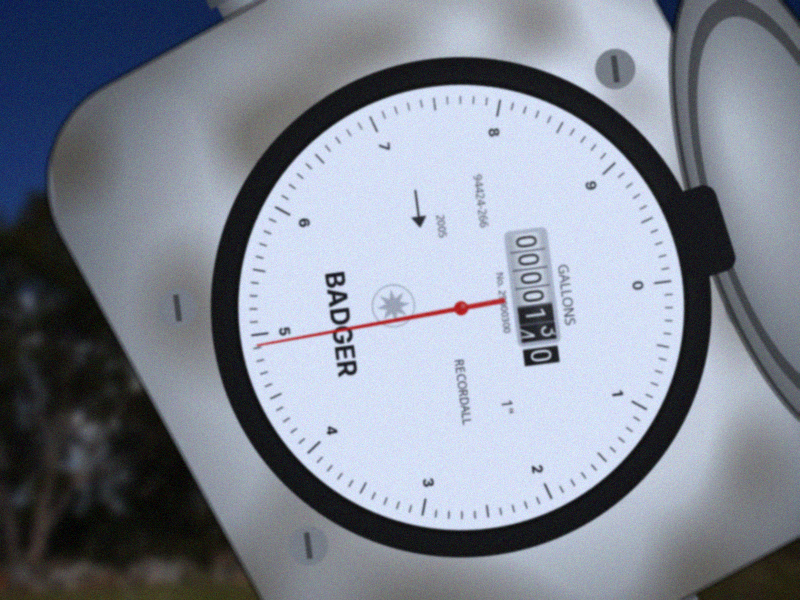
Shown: 134.9 gal
